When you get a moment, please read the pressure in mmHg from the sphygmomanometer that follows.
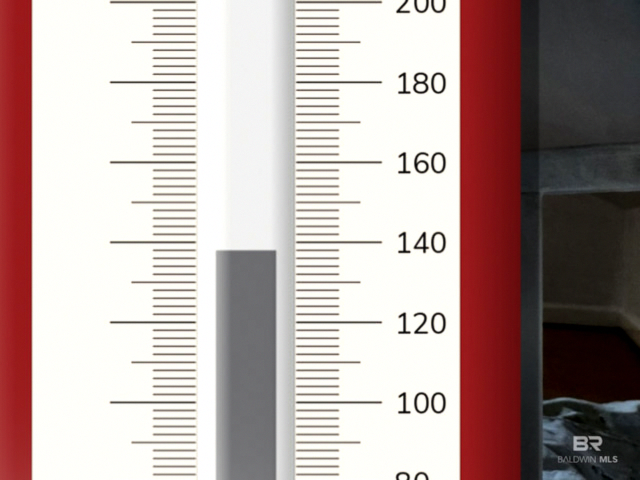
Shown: 138 mmHg
